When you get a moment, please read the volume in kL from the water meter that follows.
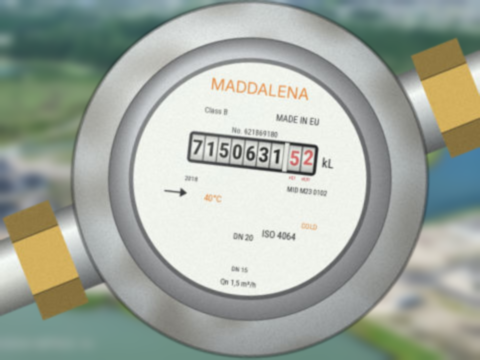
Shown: 7150631.52 kL
